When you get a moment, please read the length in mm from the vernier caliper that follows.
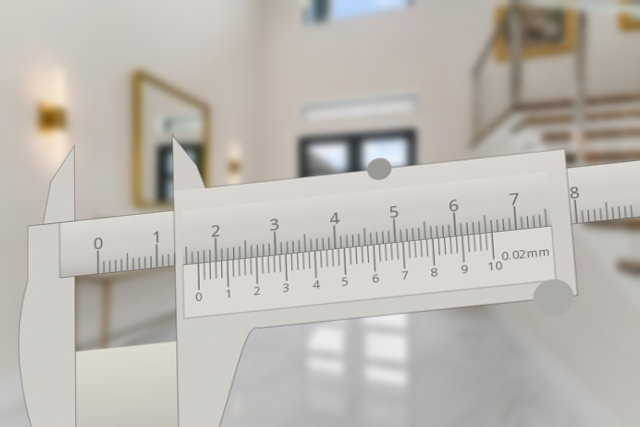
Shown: 17.0 mm
